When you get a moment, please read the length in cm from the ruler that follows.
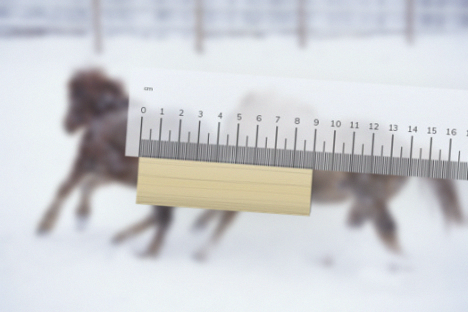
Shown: 9 cm
